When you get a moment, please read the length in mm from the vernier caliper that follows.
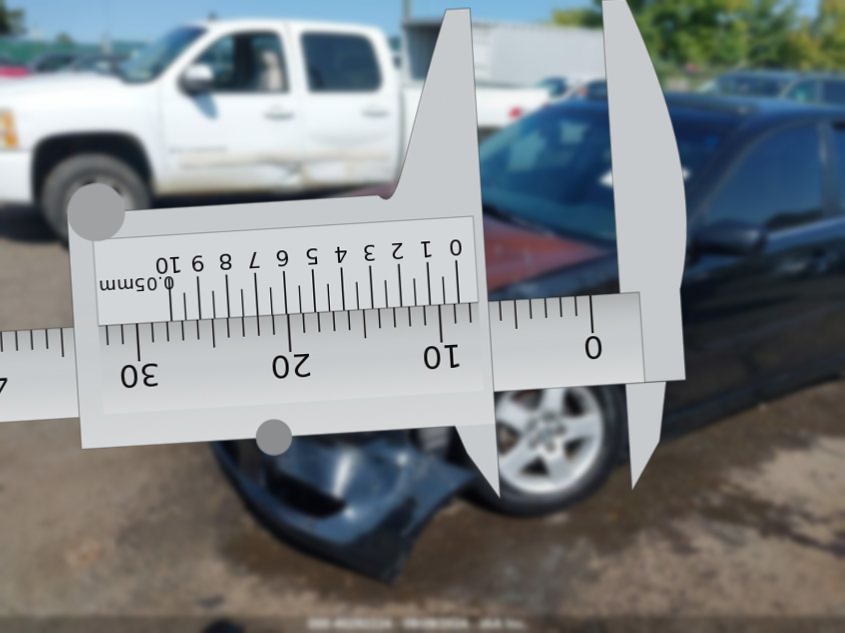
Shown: 8.7 mm
